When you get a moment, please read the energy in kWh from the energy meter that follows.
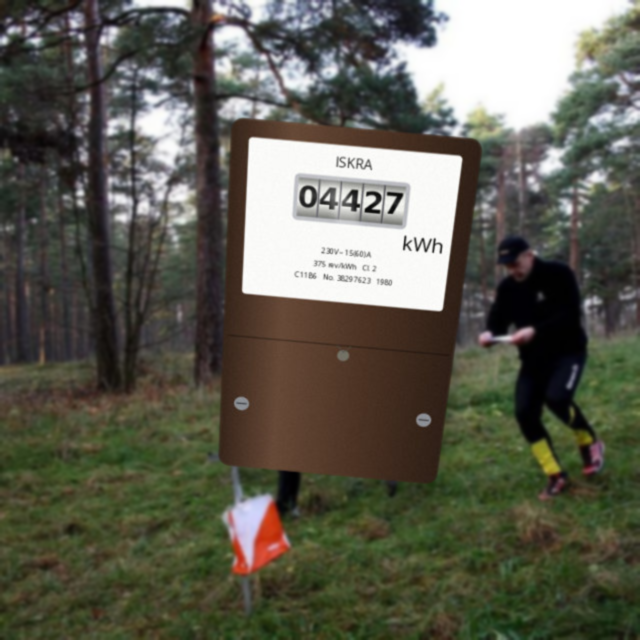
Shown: 4427 kWh
